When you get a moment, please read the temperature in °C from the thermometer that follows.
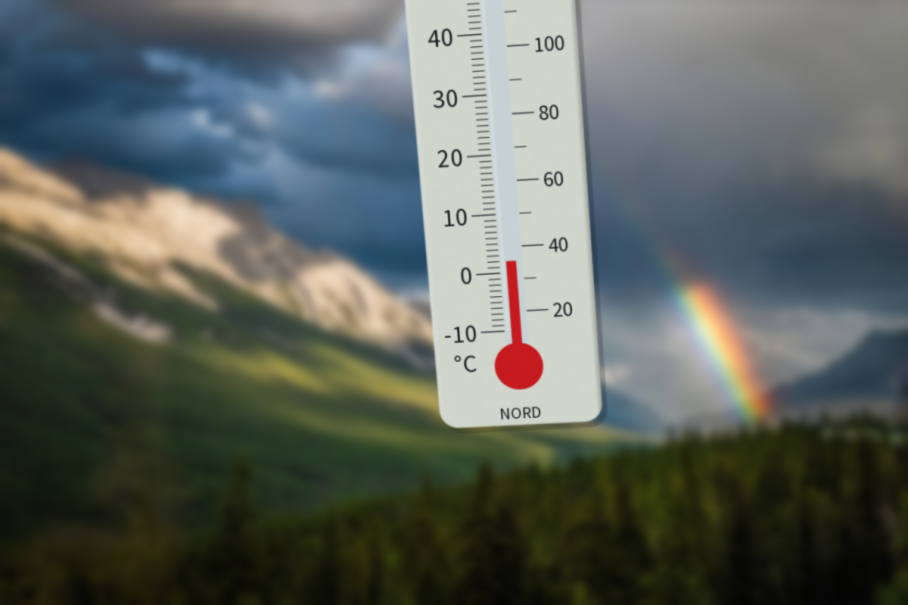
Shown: 2 °C
